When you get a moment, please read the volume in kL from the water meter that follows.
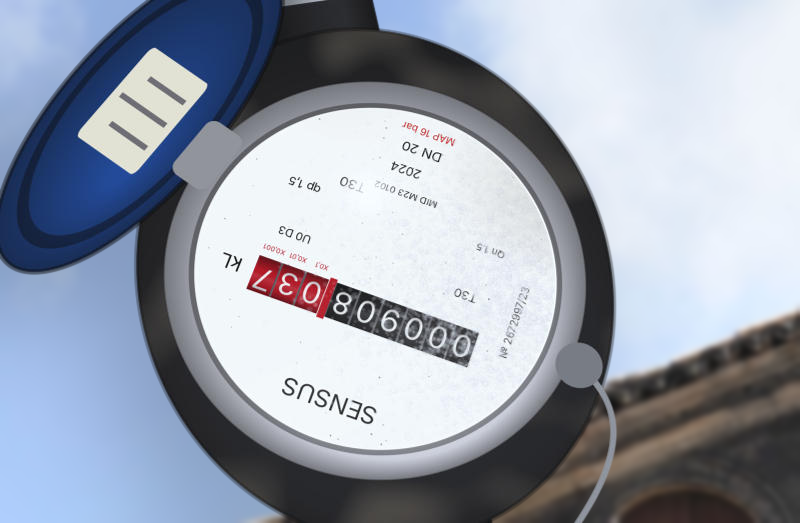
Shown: 908.037 kL
